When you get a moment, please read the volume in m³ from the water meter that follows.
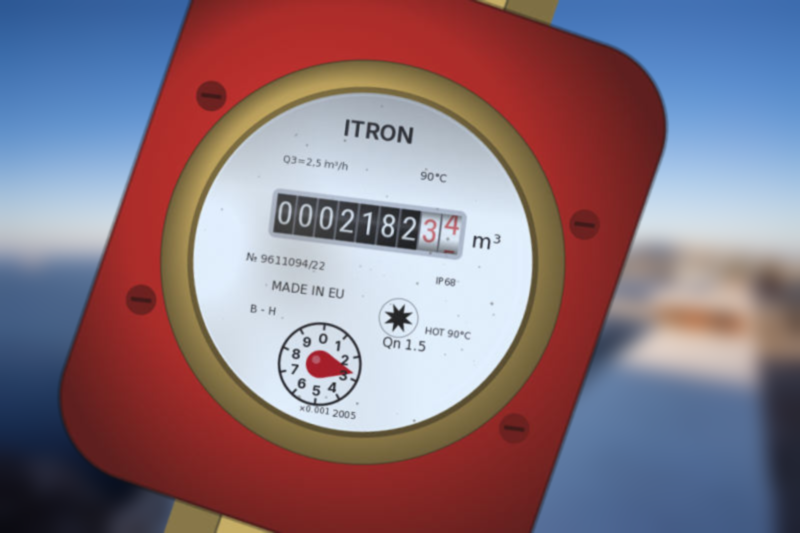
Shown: 2182.342 m³
